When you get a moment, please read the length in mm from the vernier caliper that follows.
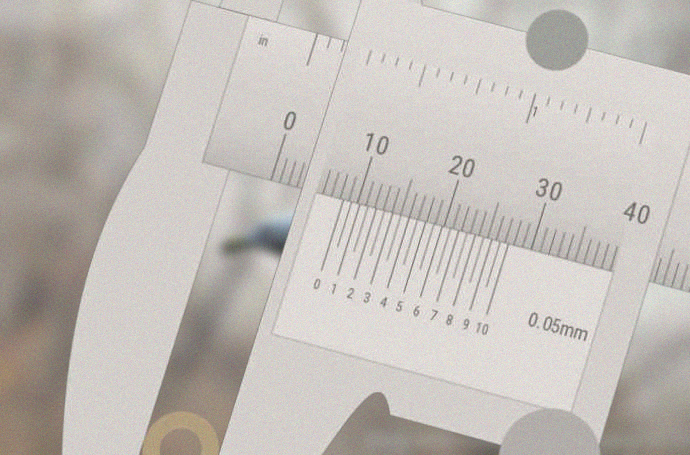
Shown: 8.4 mm
